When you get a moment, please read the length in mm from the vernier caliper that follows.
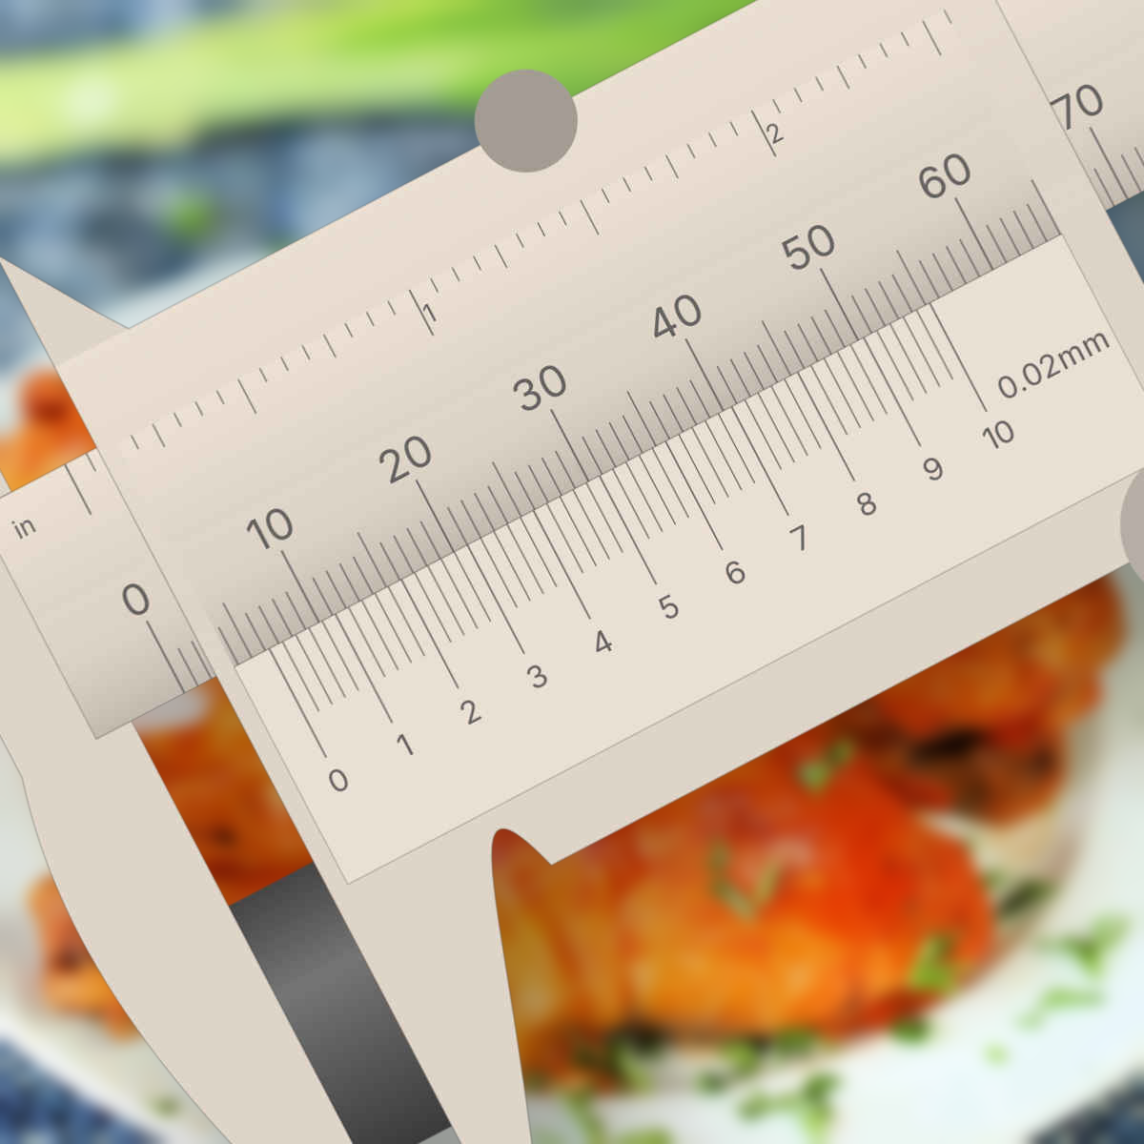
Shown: 6.3 mm
